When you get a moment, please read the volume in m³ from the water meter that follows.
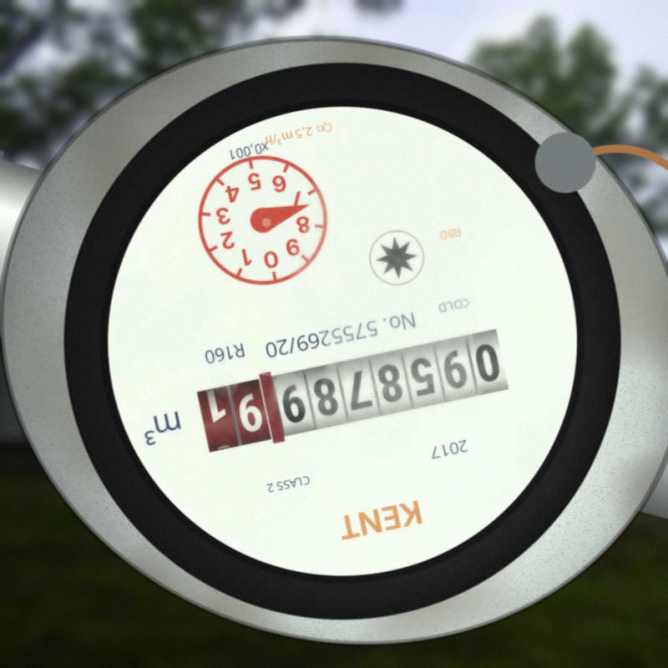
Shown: 958789.907 m³
